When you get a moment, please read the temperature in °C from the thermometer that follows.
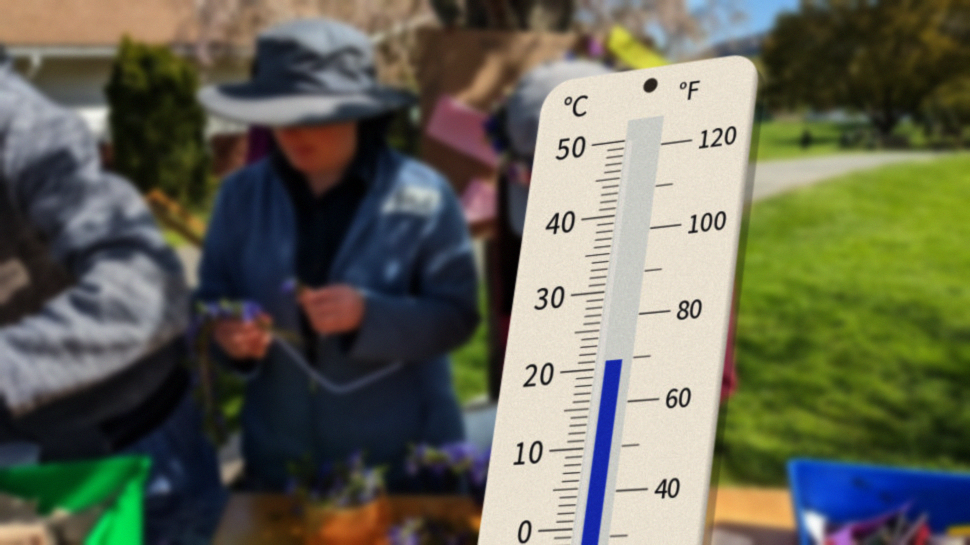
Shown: 21 °C
